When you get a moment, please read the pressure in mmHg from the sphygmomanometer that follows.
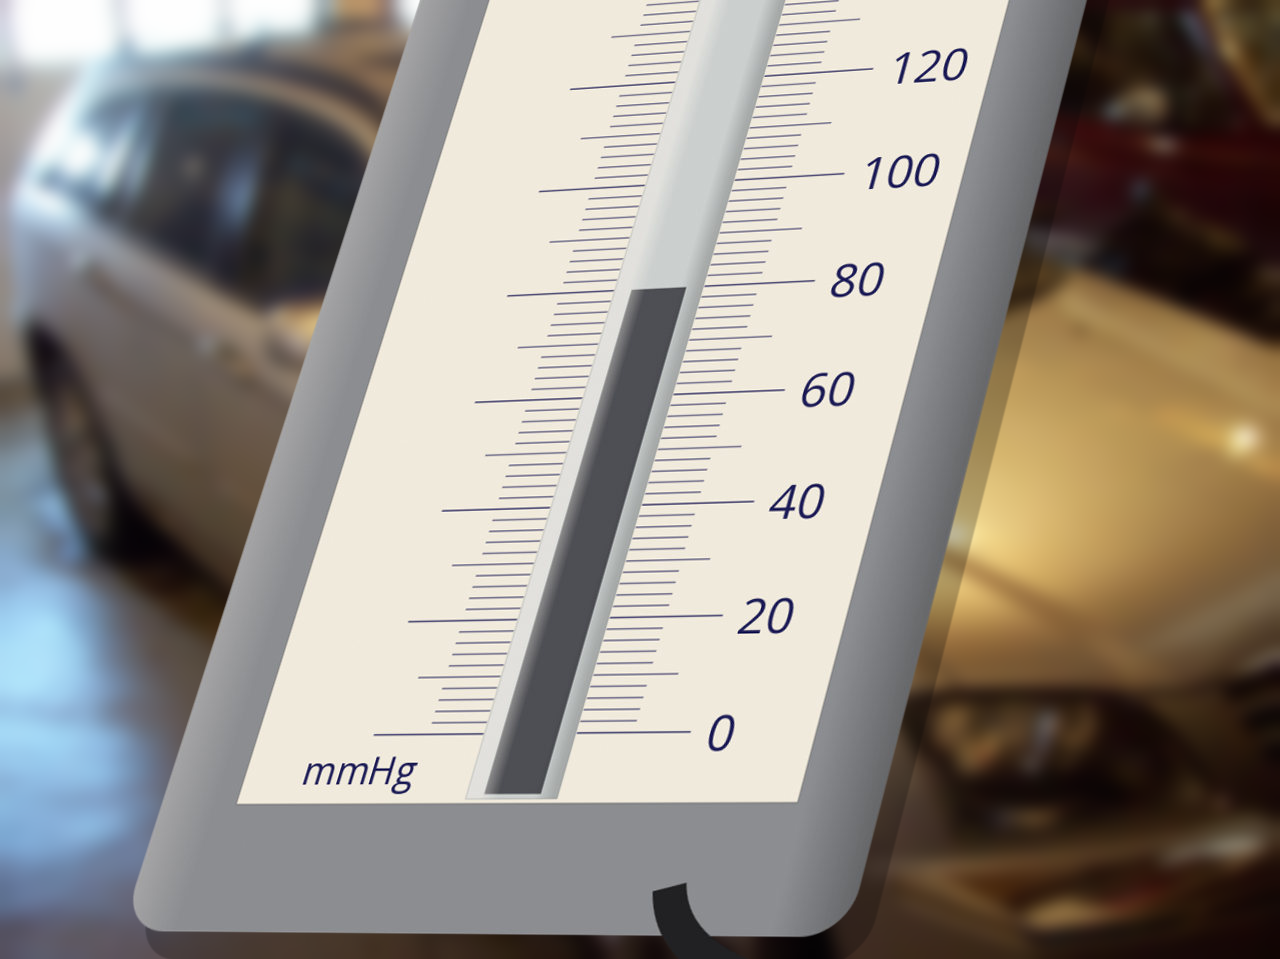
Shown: 80 mmHg
